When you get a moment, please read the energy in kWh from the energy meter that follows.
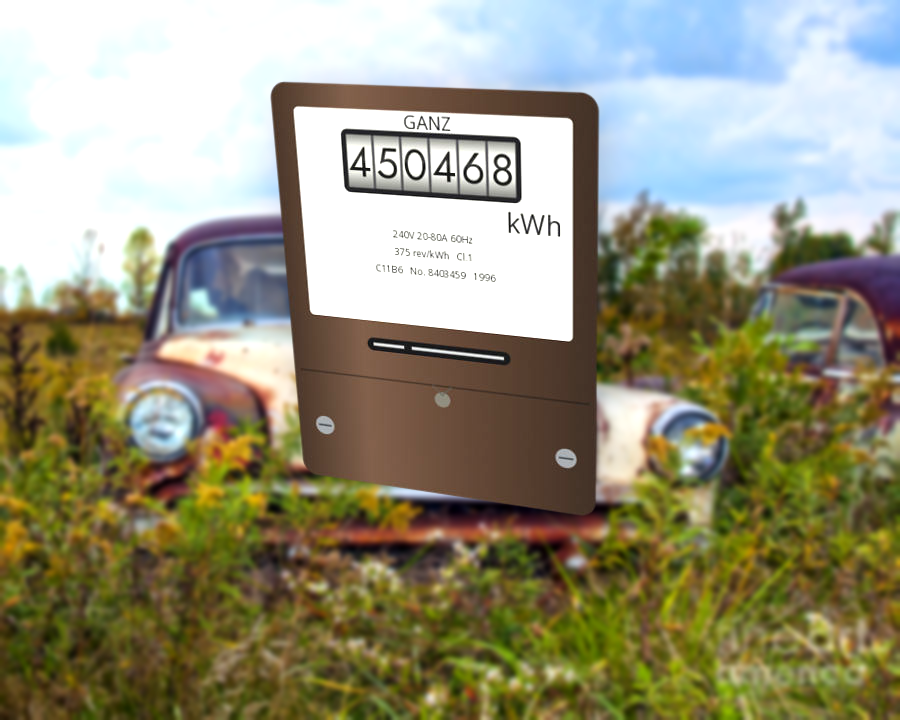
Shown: 450468 kWh
